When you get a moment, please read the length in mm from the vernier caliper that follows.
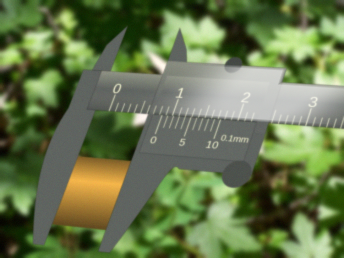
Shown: 8.4 mm
